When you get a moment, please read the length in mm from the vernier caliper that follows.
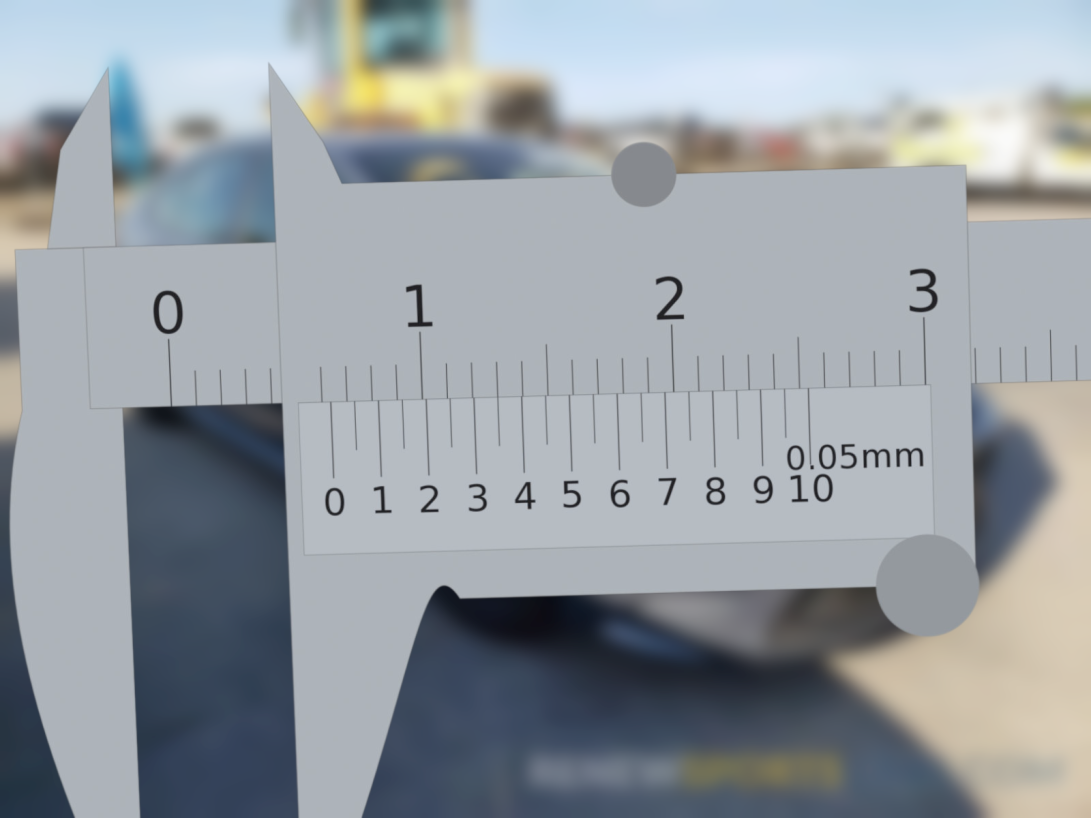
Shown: 6.35 mm
